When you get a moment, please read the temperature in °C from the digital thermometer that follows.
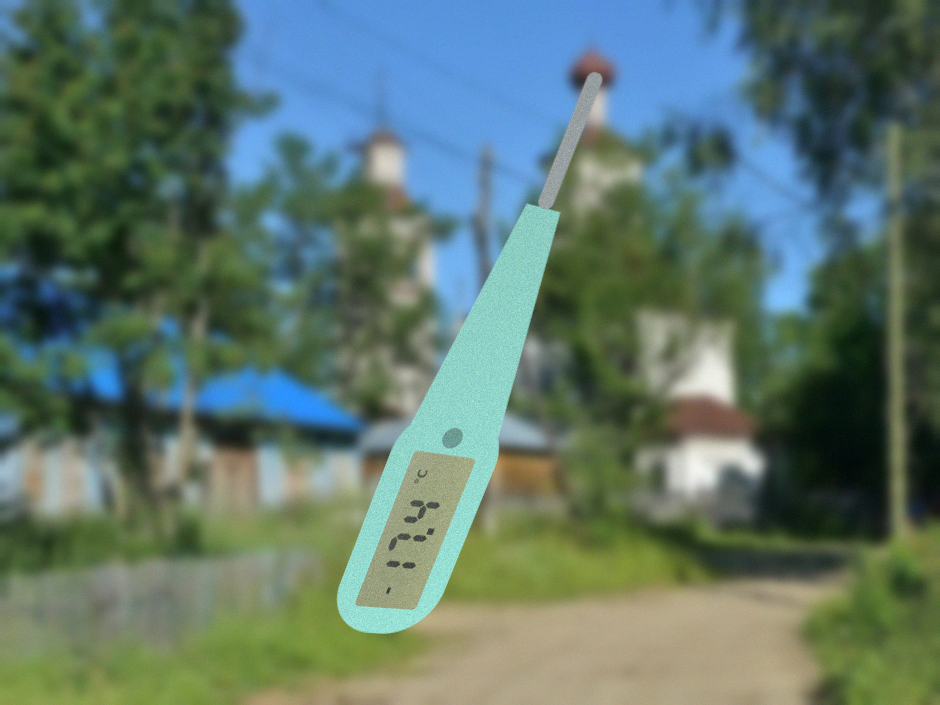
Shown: -17.4 °C
